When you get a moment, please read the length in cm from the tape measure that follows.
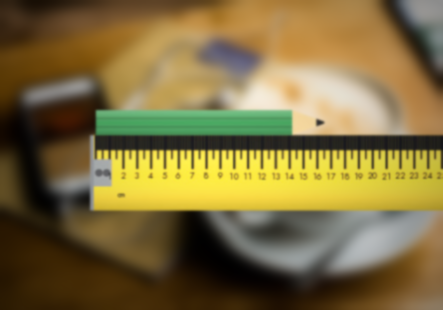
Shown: 16.5 cm
